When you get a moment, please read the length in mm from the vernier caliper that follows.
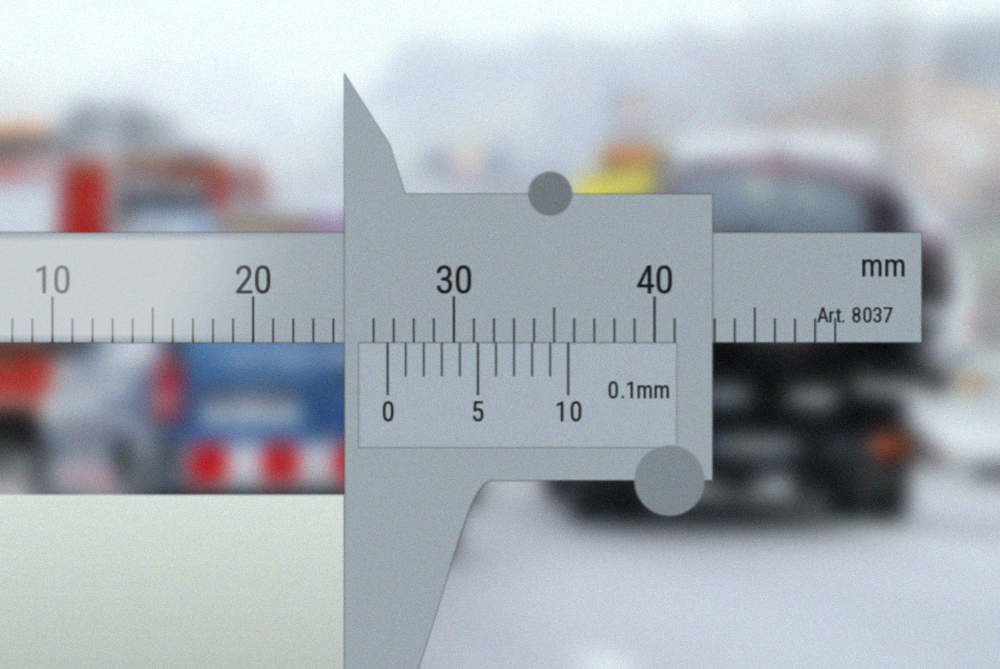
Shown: 26.7 mm
